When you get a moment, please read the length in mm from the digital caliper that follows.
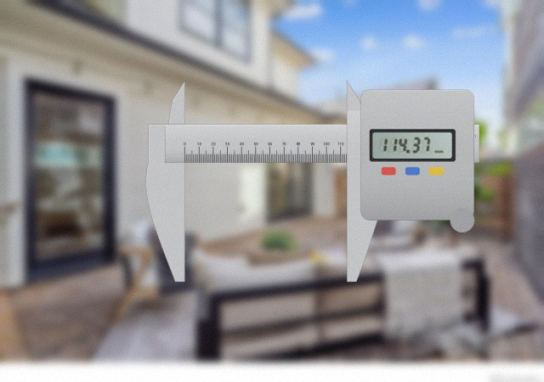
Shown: 114.37 mm
